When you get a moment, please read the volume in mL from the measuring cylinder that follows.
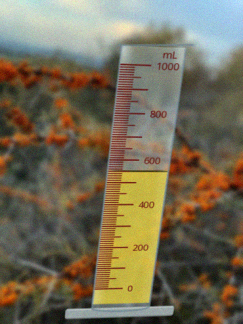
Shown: 550 mL
